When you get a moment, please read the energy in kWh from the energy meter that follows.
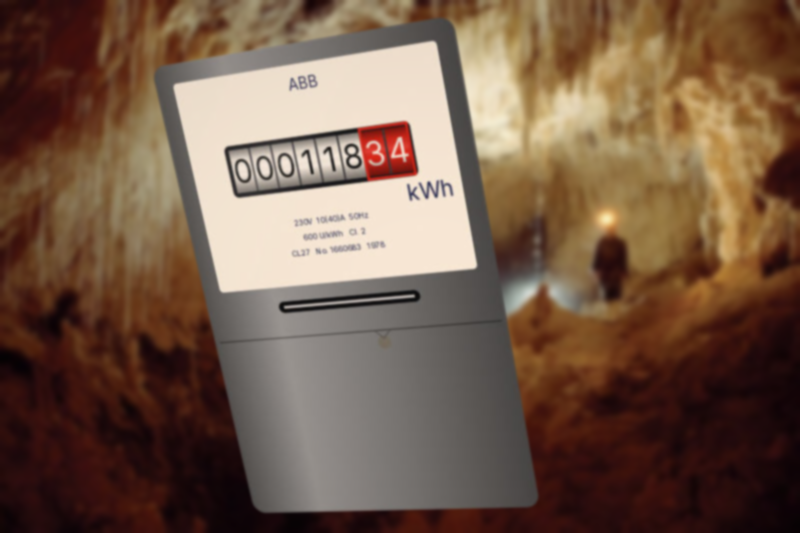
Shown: 118.34 kWh
